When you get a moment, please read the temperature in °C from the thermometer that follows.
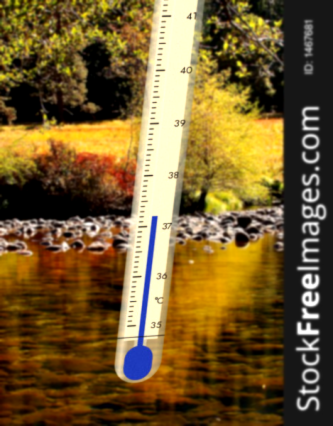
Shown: 37.2 °C
